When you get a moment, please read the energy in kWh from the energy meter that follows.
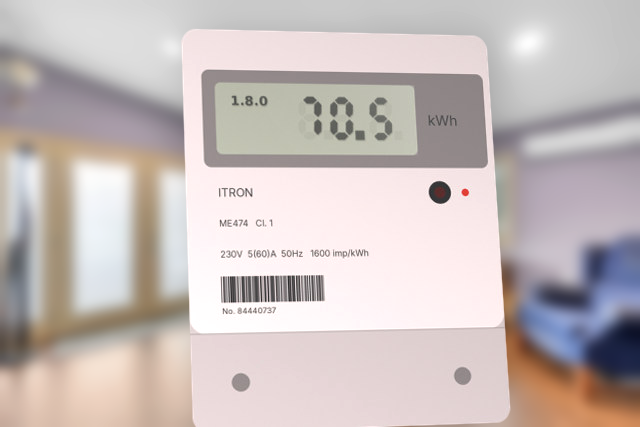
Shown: 70.5 kWh
